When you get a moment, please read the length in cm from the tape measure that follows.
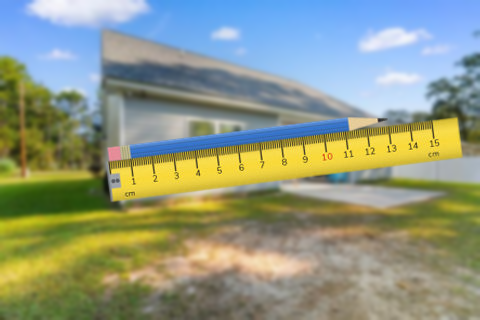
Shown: 13 cm
